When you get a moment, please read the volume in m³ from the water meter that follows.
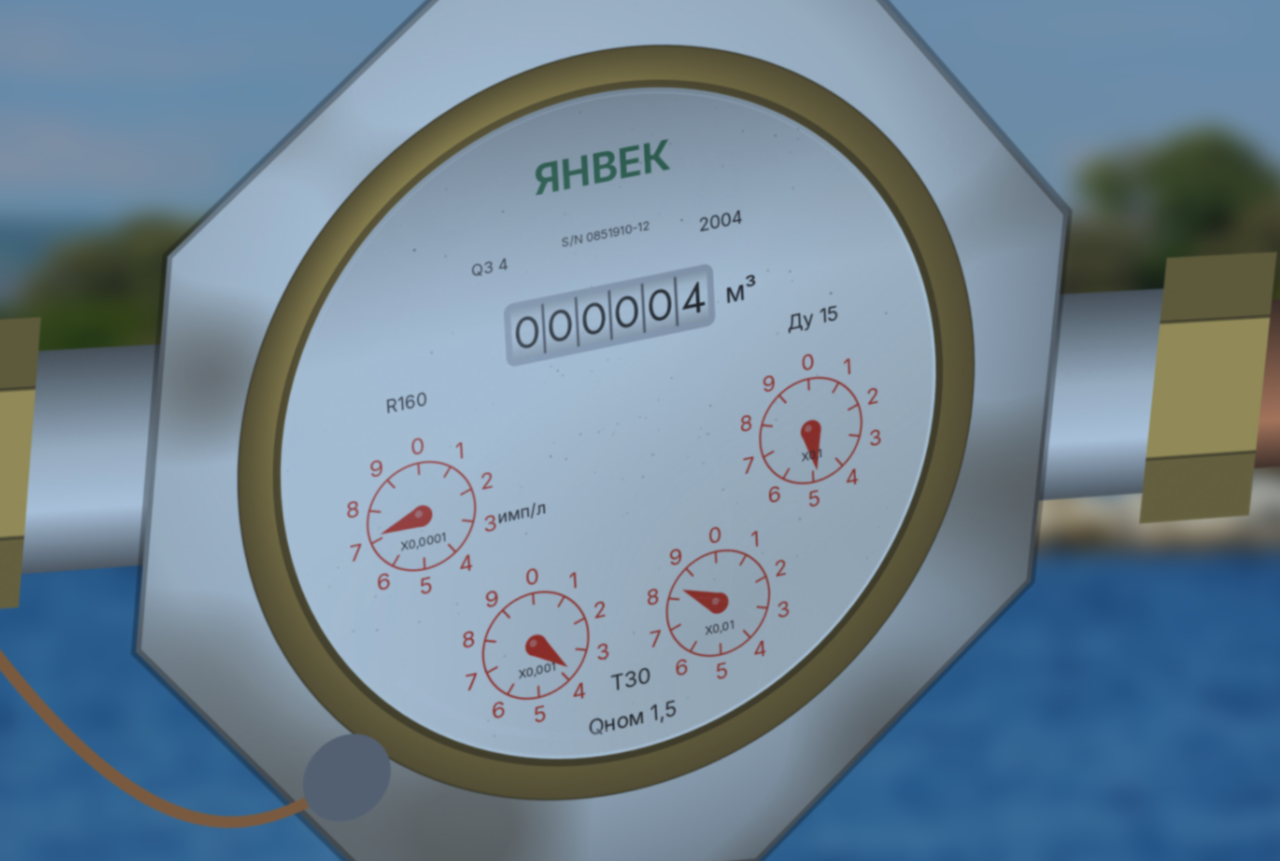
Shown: 4.4837 m³
